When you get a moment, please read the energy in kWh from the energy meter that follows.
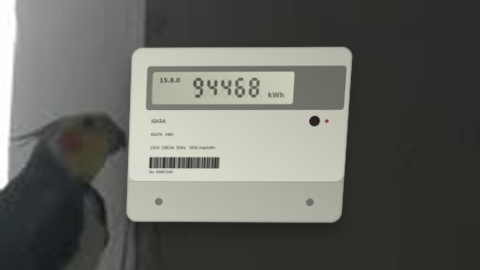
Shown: 94468 kWh
